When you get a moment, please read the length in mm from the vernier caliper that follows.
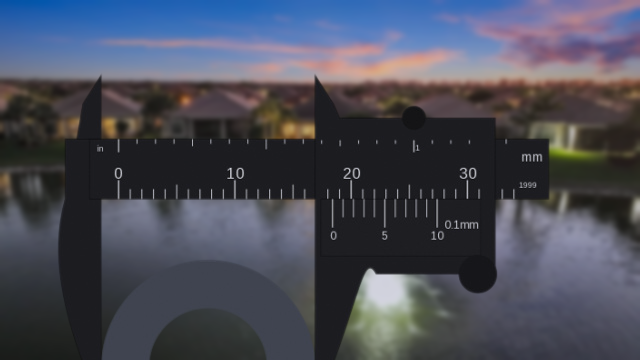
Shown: 18.4 mm
